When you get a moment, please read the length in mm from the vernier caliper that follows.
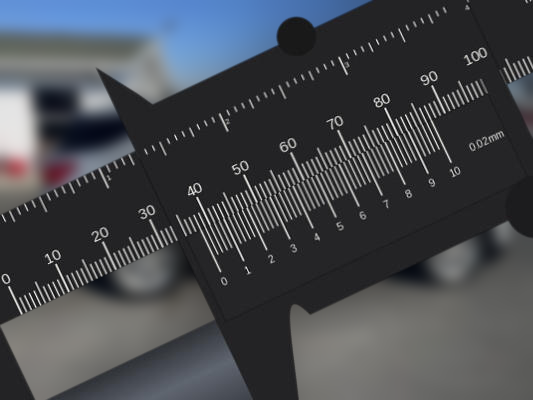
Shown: 38.0 mm
